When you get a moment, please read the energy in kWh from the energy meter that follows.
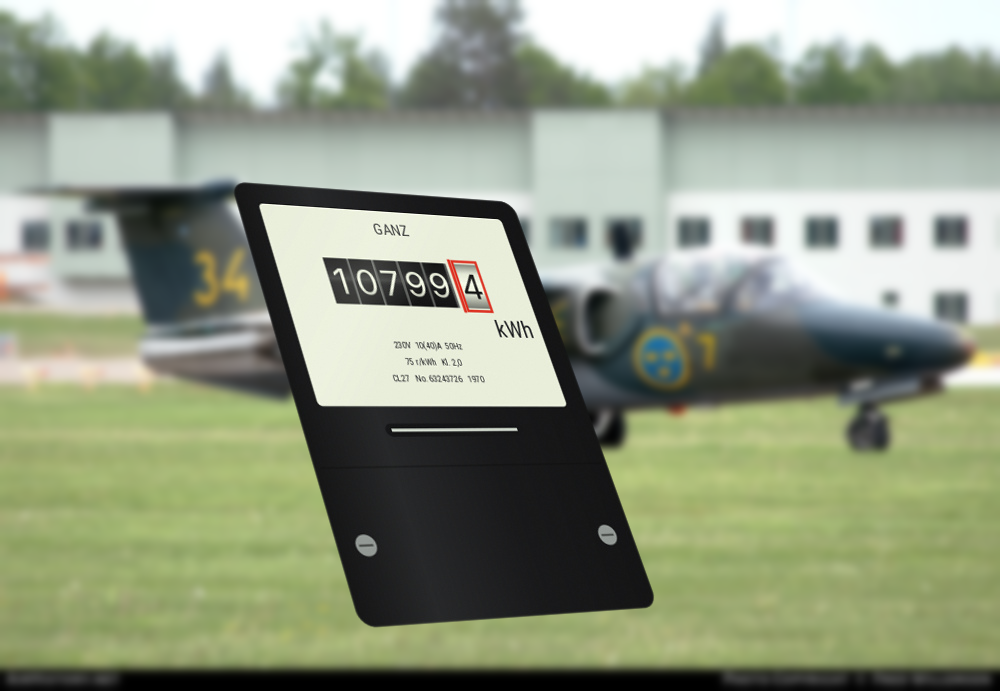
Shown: 10799.4 kWh
